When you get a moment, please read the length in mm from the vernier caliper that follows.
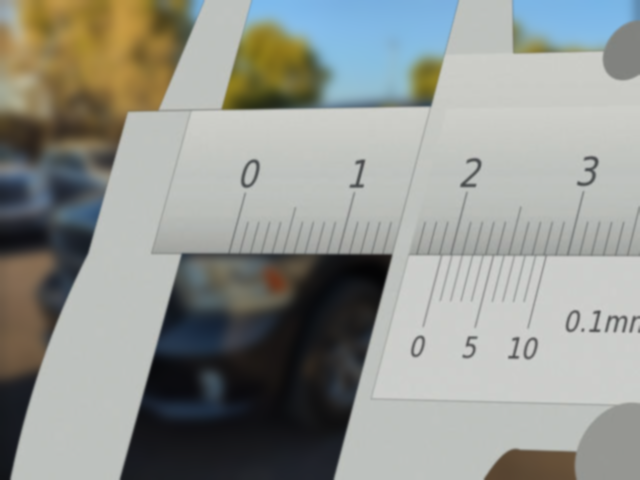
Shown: 19.2 mm
